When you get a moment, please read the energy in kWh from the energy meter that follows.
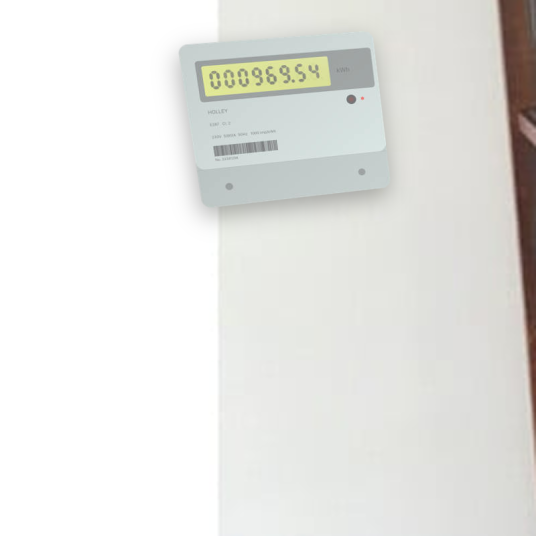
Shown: 969.54 kWh
